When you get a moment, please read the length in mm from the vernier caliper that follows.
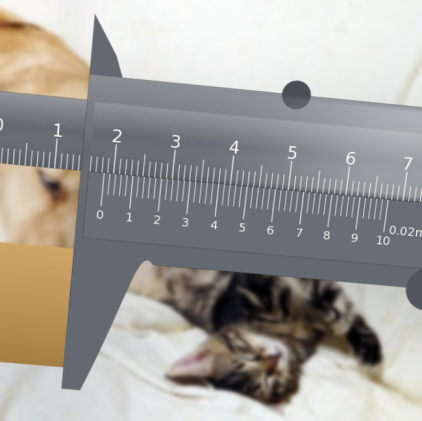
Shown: 18.4 mm
